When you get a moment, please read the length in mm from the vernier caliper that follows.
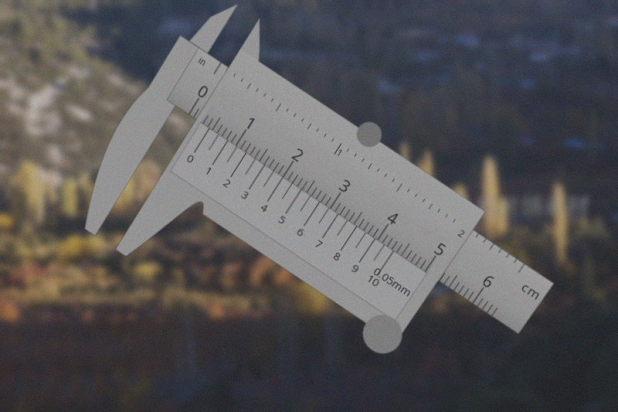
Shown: 4.4 mm
